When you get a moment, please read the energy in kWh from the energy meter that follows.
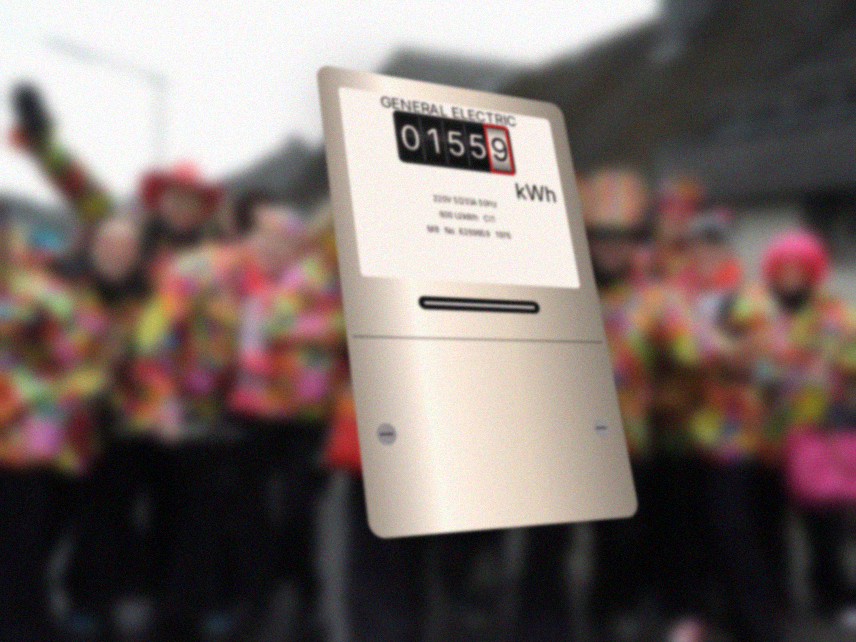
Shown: 155.9 kWh
